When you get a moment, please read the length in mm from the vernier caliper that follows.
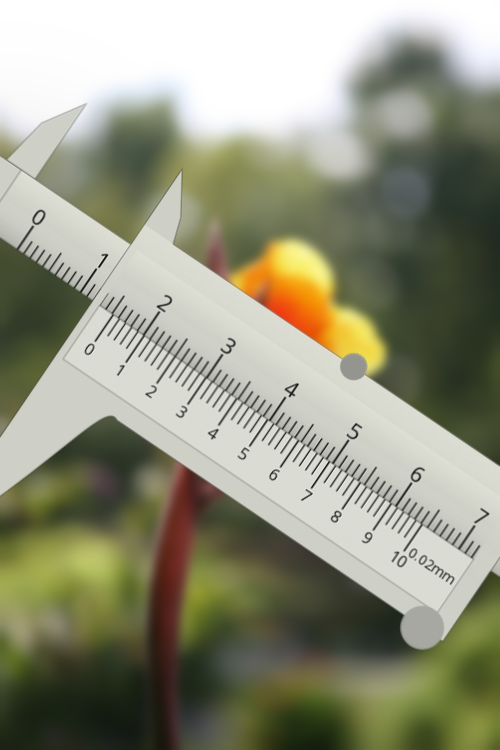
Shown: 15.2 mm
